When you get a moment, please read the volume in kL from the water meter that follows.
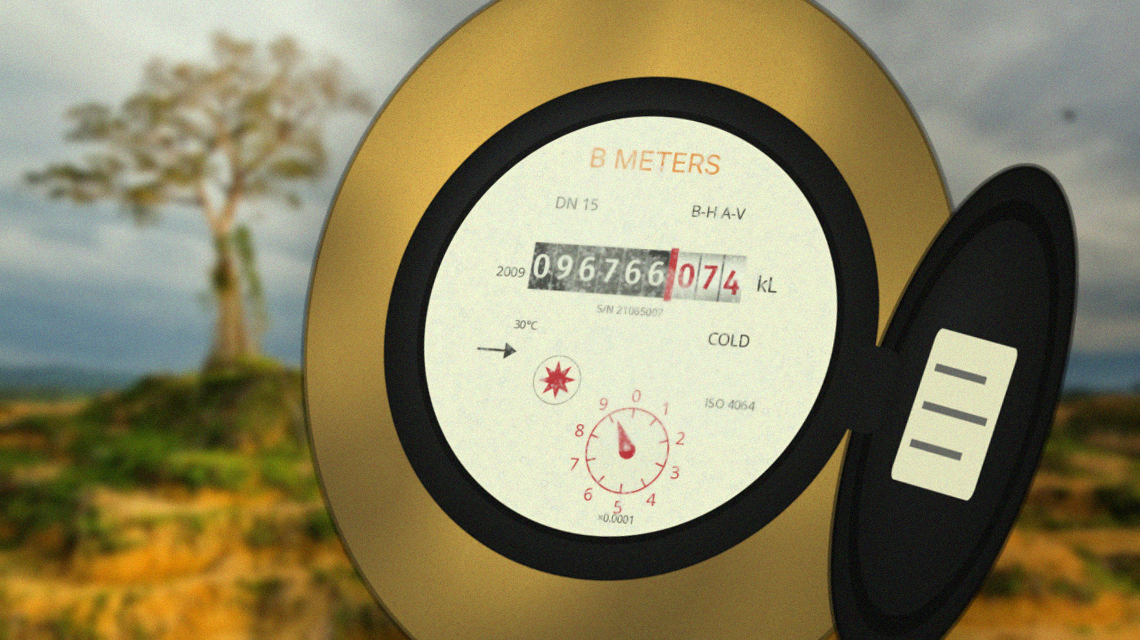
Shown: 96766.0739 kL
